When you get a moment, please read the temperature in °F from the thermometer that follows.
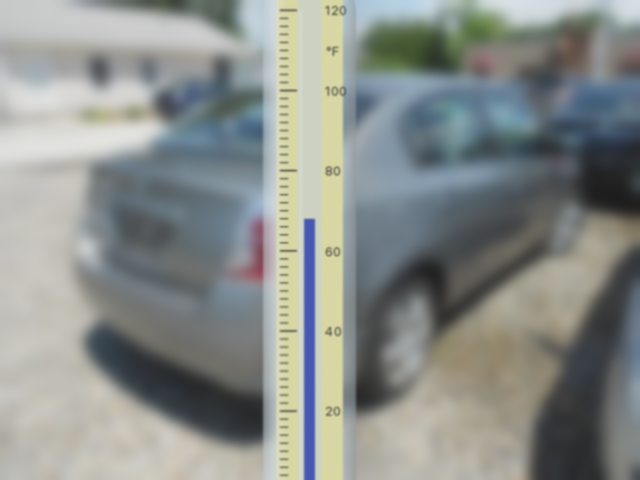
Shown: 68 °F
